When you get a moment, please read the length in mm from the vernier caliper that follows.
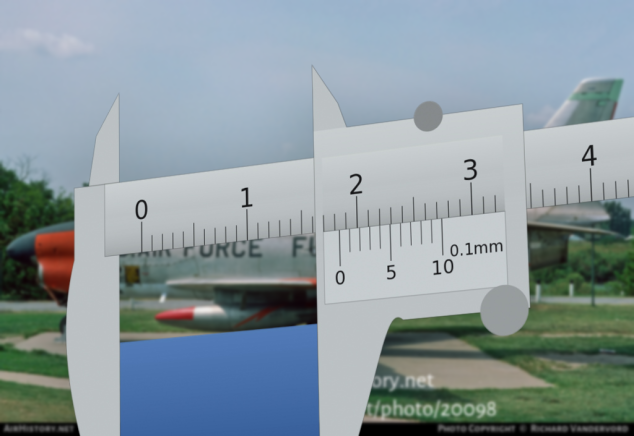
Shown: 18.4 mm
